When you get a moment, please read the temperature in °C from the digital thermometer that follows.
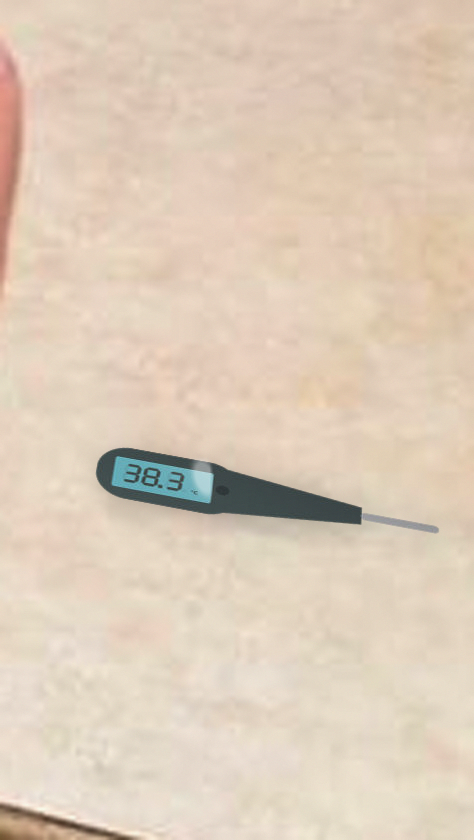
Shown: 38.3 °C
